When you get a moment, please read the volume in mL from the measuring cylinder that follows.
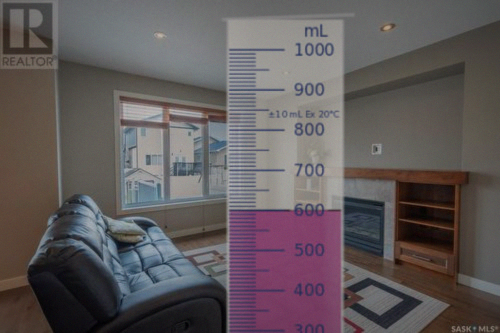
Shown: 600 mL
